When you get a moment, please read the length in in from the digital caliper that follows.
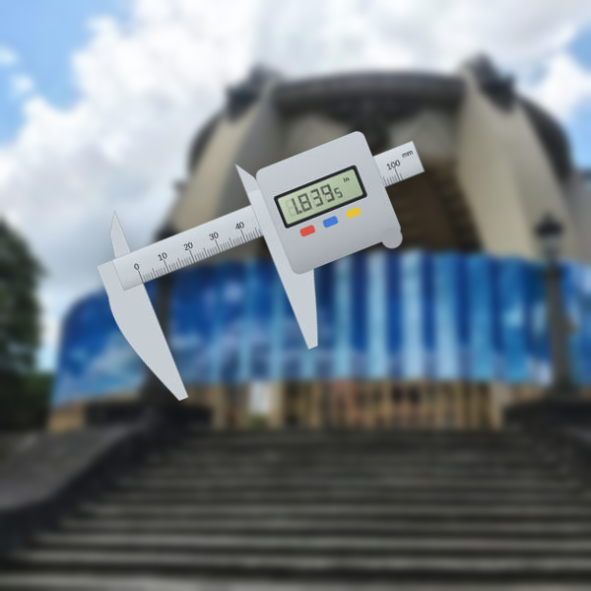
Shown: 1.8395 in
